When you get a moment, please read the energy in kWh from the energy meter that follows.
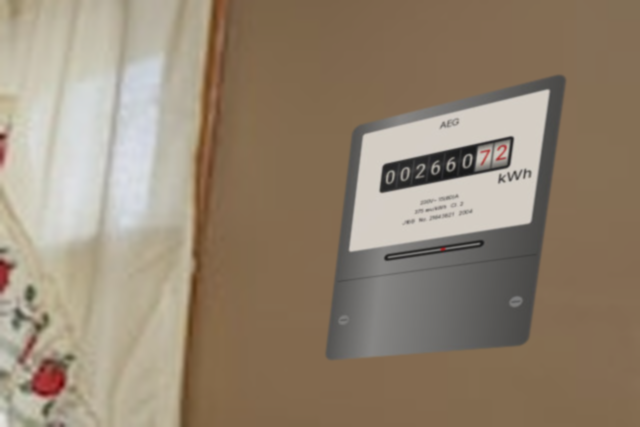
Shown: 2660.72 kWh
